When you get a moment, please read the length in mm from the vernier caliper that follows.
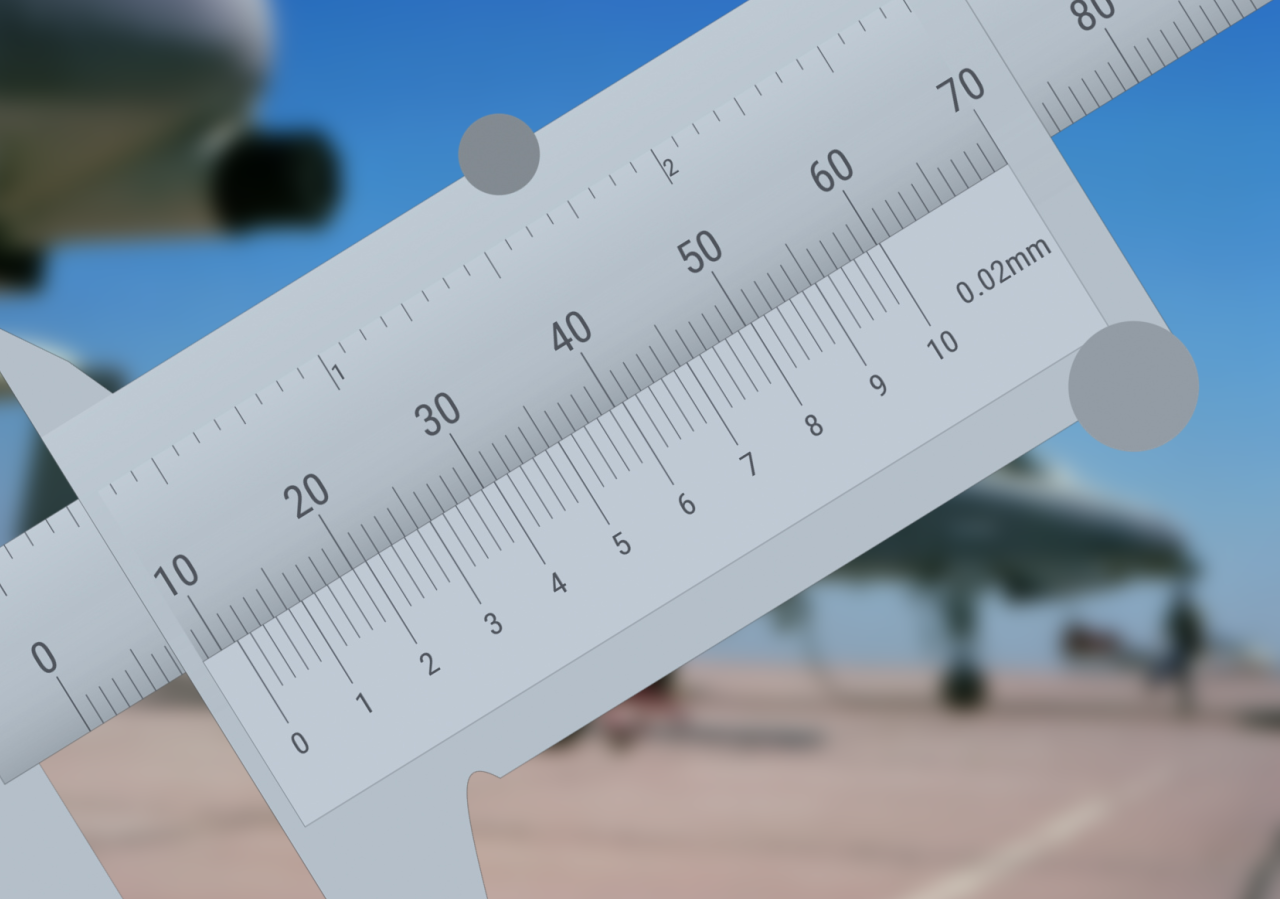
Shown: 11.2 mm
